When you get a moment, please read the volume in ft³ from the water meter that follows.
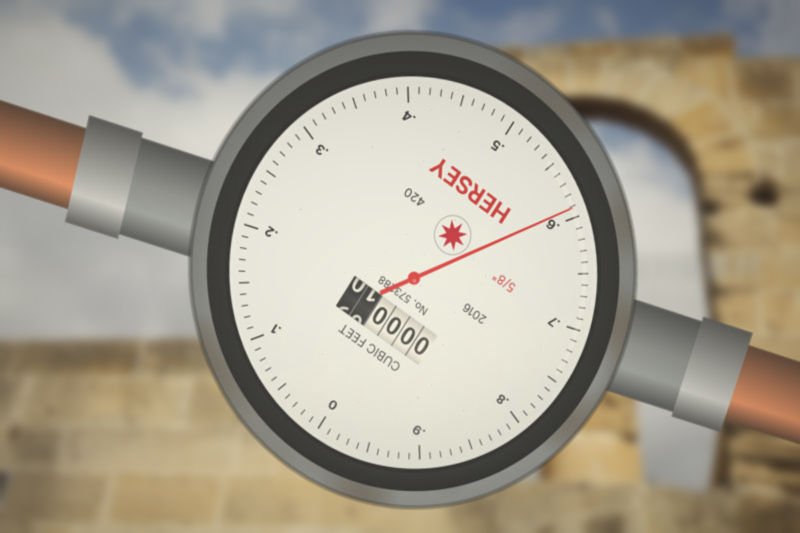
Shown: 9.59 ft³
